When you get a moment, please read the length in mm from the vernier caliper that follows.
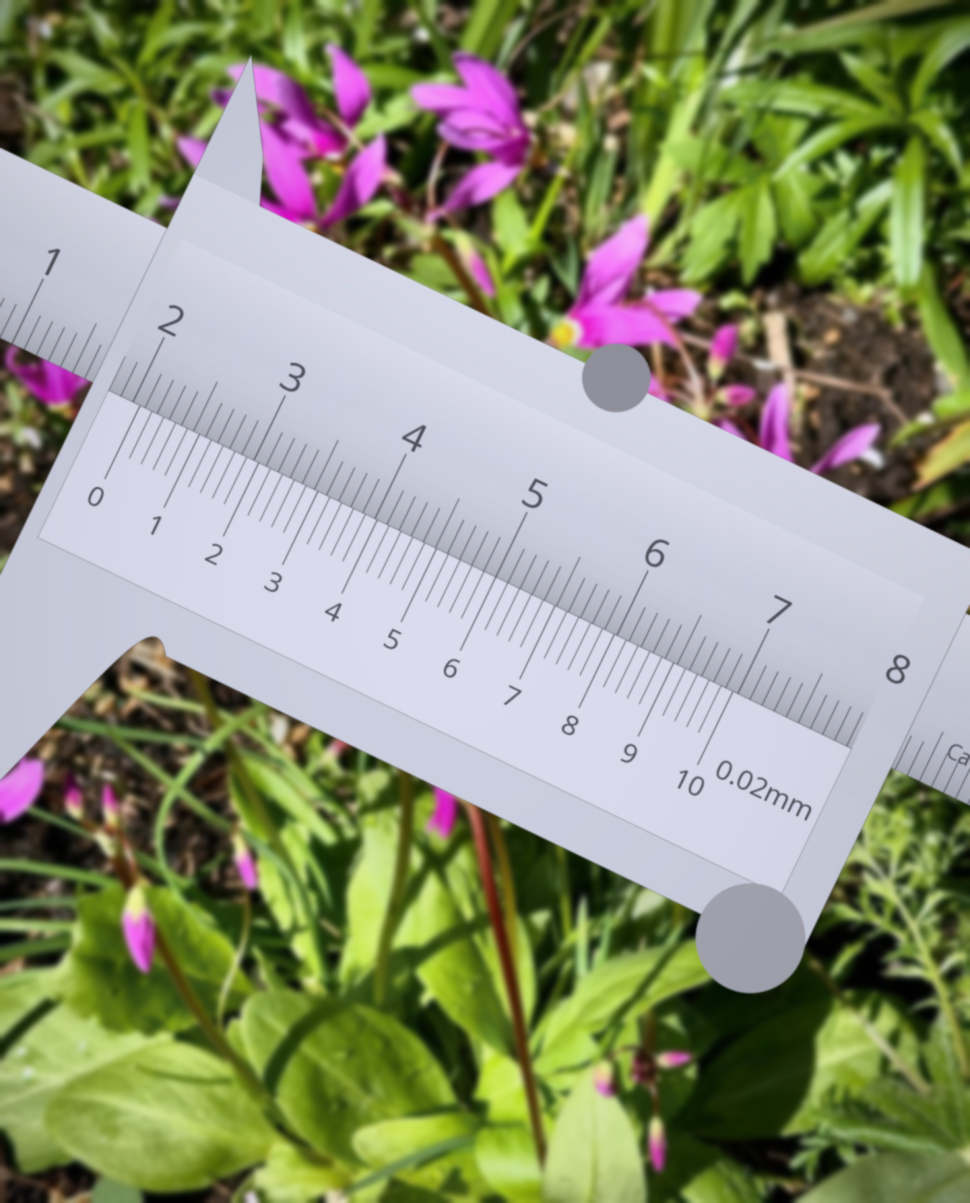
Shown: 20.6 mm
